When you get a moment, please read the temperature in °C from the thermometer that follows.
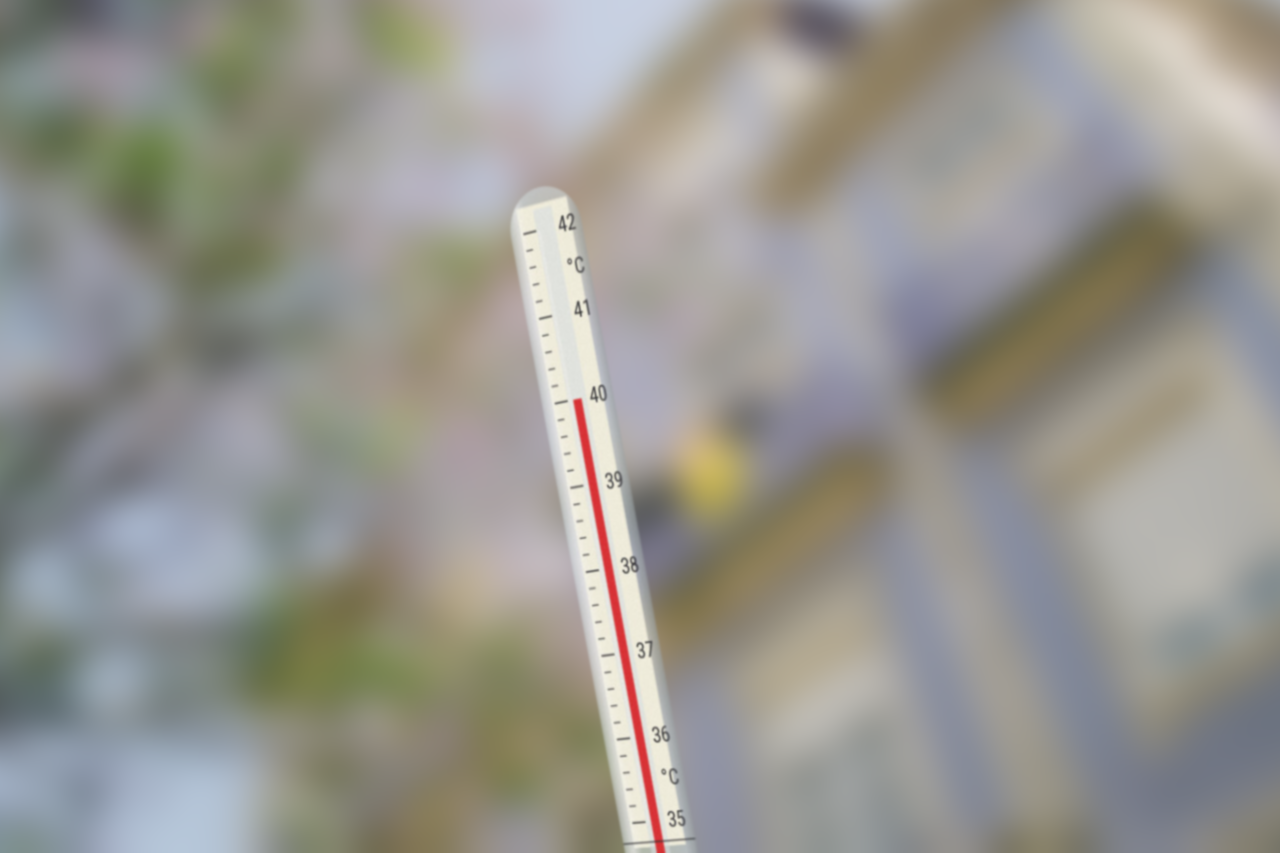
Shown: 40 °C
